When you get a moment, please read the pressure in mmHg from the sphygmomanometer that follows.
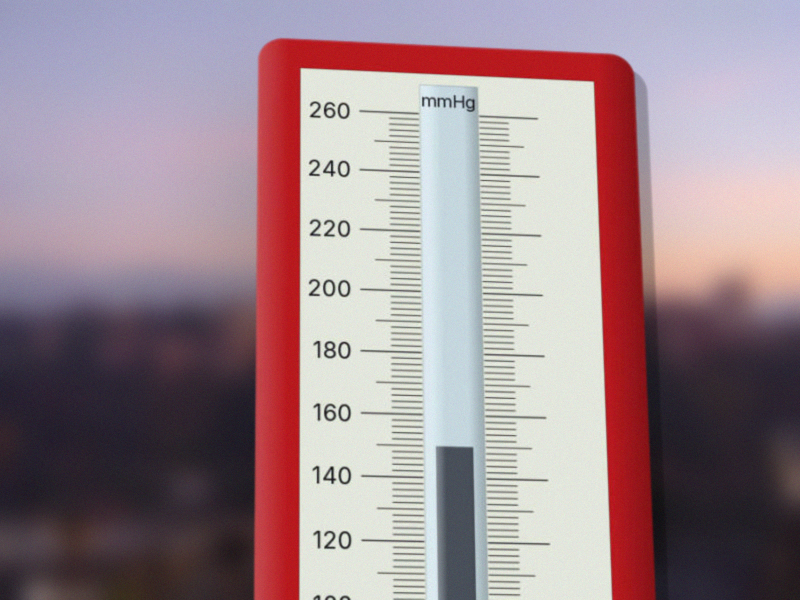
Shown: 150 mmHg
